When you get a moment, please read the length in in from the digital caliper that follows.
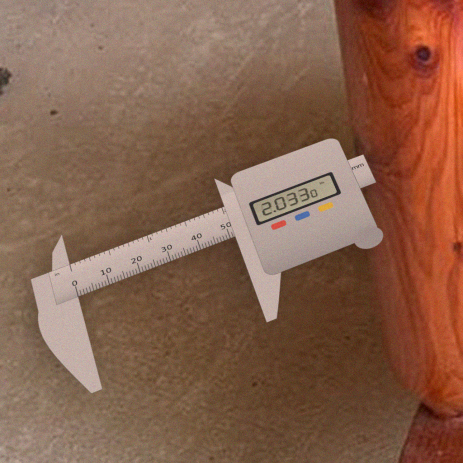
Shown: 2.0330 in
